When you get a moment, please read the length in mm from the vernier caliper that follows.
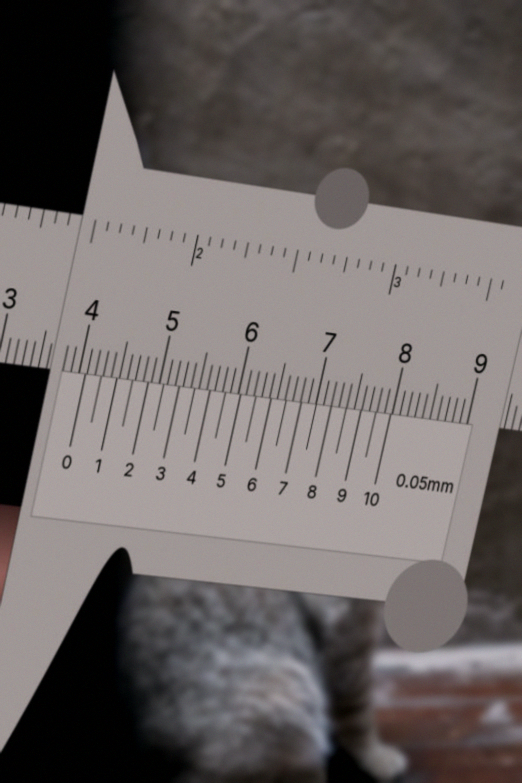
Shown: 40.8 mm
